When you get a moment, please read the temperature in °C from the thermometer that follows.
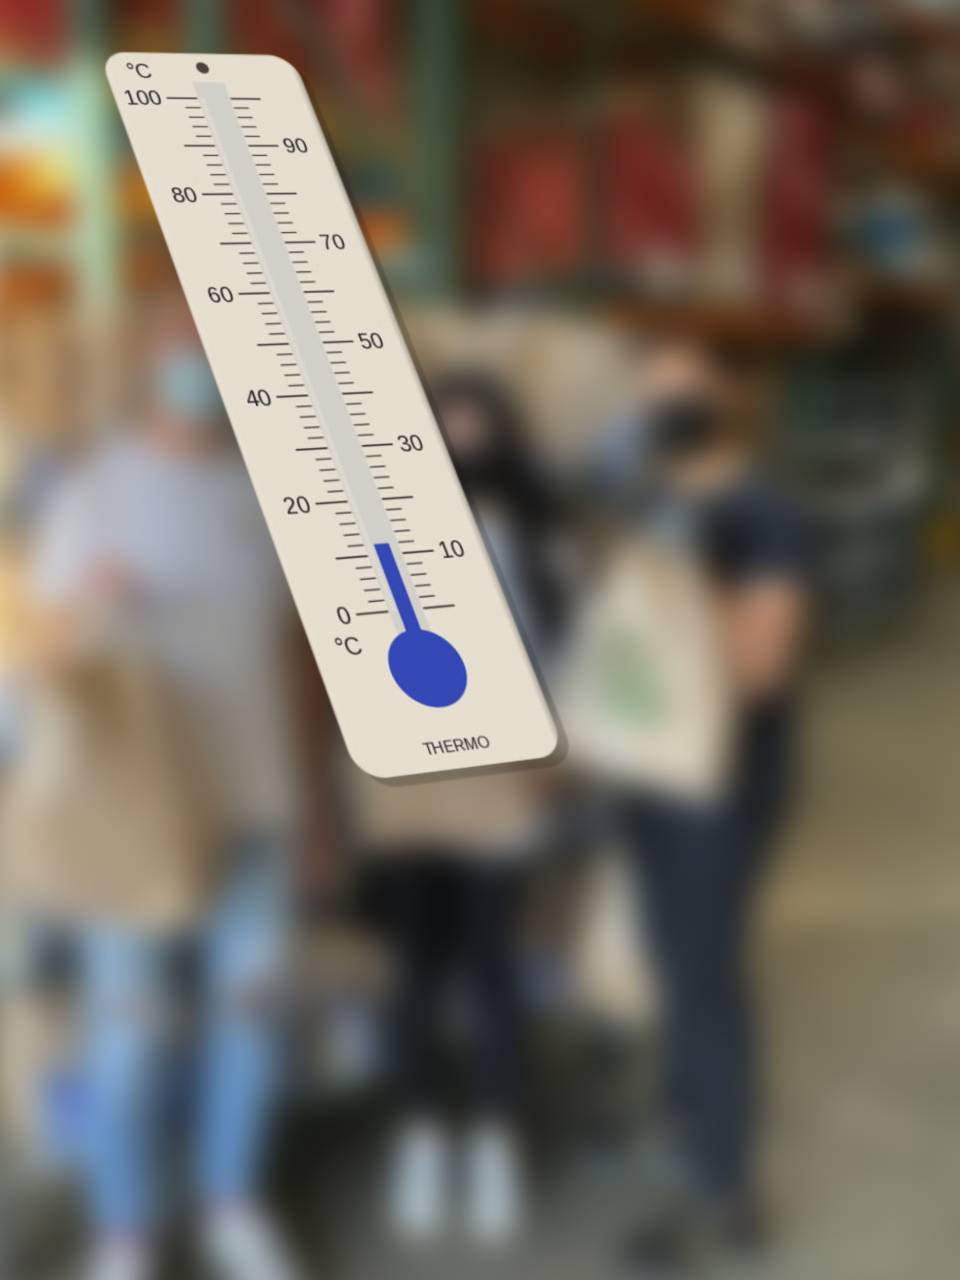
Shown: 12 °C
